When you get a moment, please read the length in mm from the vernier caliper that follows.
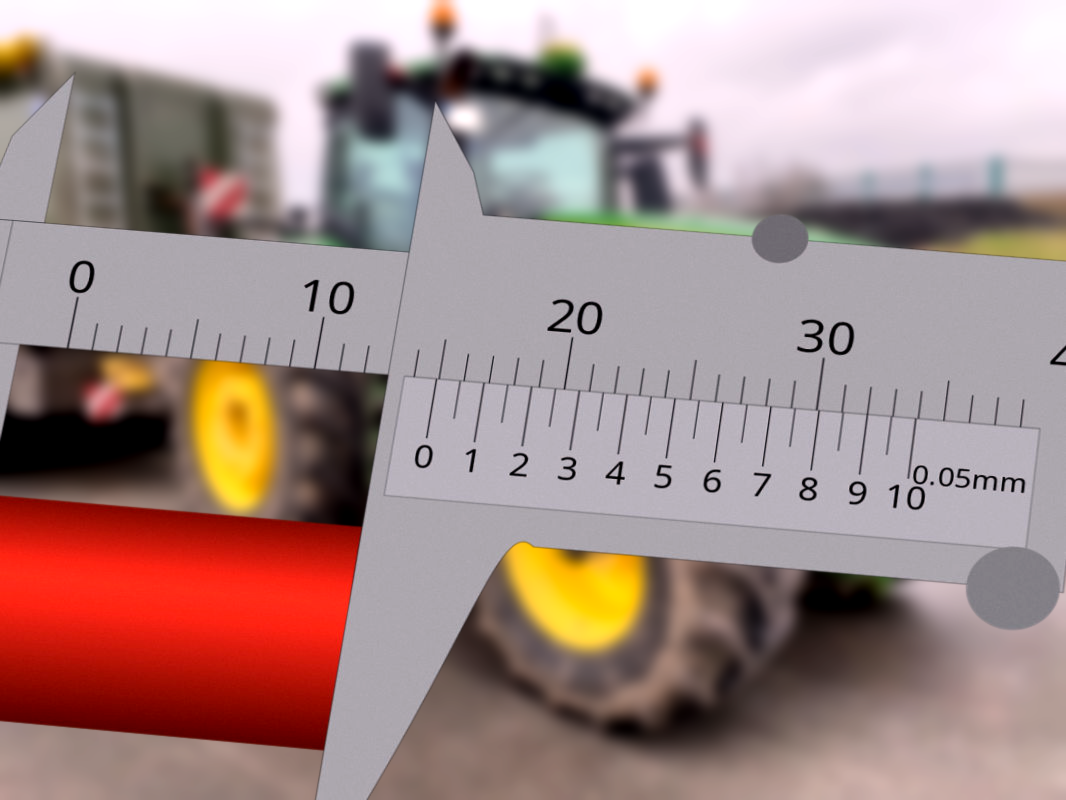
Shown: 14.9 mm
